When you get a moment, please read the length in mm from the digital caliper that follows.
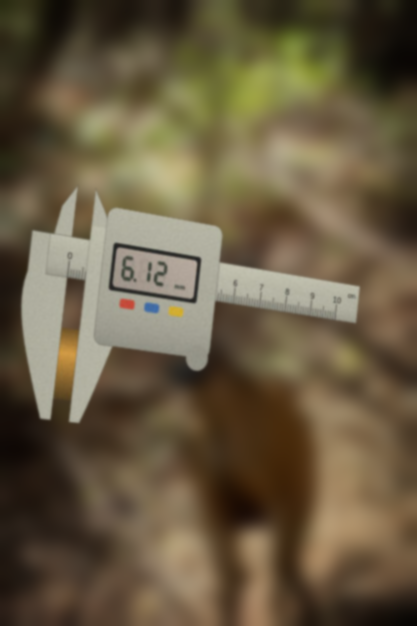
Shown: 6.12 mm
